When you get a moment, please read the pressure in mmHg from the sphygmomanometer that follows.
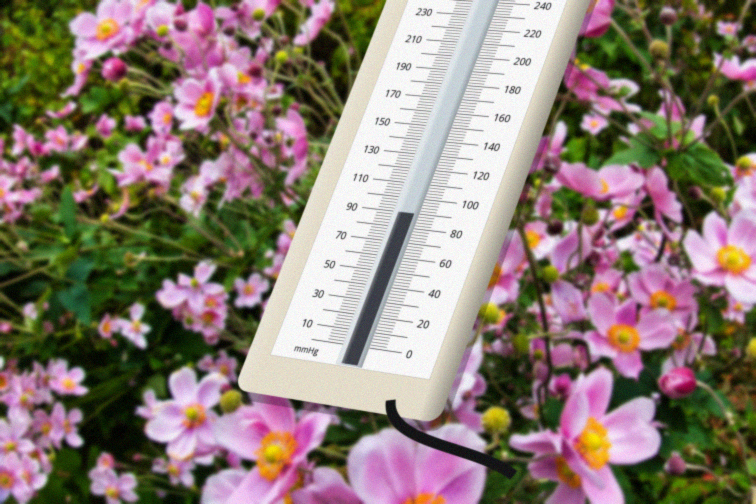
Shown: 90 mmHg
